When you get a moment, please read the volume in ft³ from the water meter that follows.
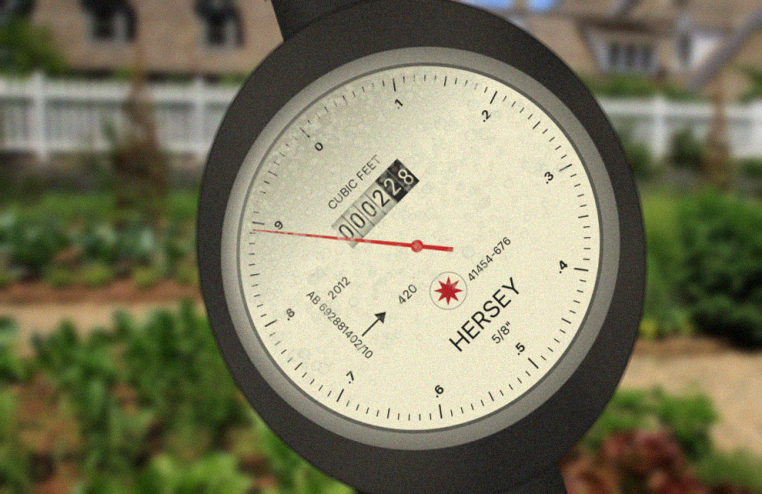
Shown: 227.89 ft³
